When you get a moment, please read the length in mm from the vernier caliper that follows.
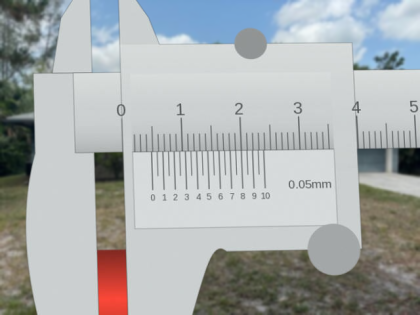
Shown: 4.8 mm
